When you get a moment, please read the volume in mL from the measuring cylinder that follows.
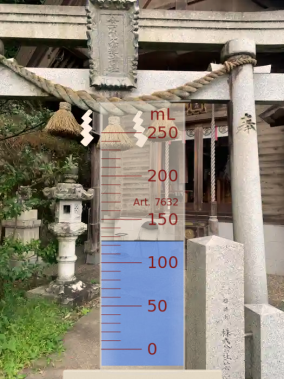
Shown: 125 mL
